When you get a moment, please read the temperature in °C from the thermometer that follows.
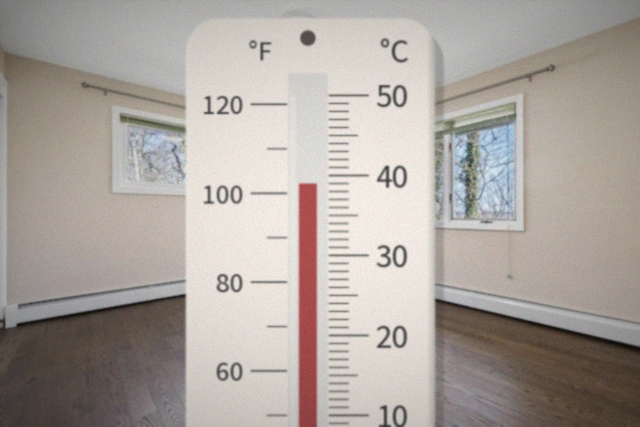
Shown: 39 °C
